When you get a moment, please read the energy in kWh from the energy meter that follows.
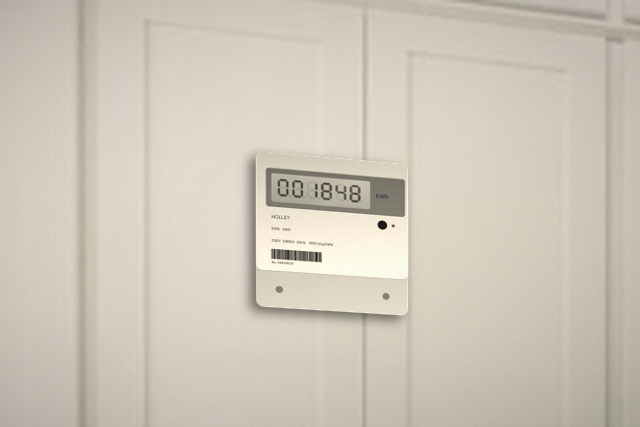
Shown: 1848 kWh
